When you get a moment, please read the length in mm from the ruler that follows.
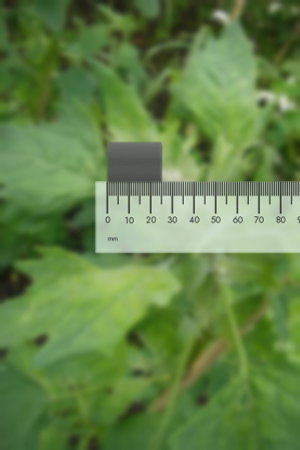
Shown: 25 mm
